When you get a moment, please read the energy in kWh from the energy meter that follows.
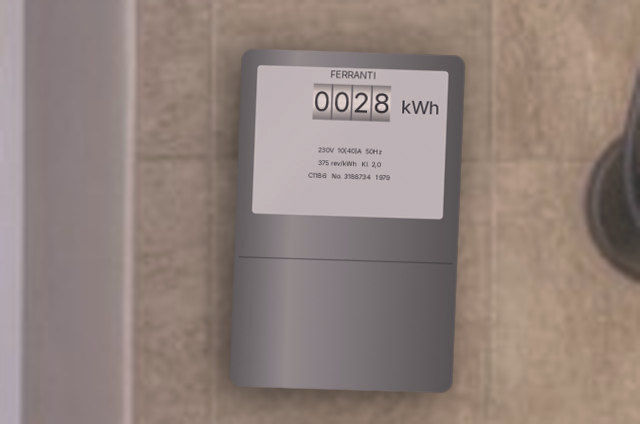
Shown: 28 kWh
